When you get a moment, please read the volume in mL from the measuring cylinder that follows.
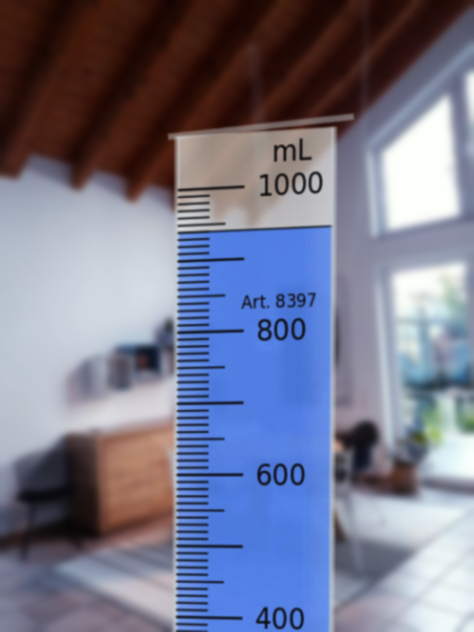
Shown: 940 mL
